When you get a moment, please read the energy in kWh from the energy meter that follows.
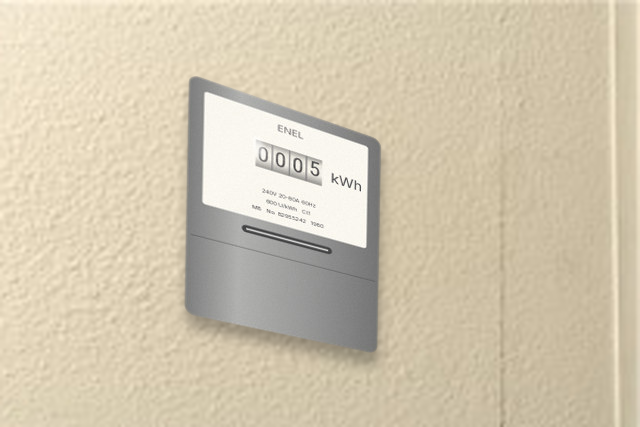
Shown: 5 kWh
